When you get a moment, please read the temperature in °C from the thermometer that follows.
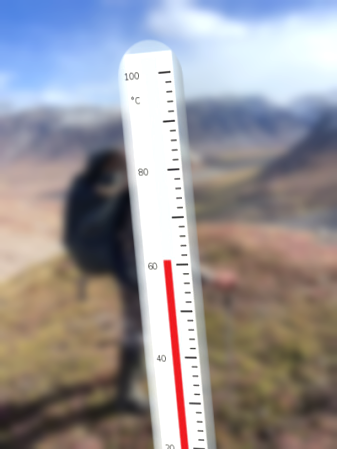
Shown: 61 °C
